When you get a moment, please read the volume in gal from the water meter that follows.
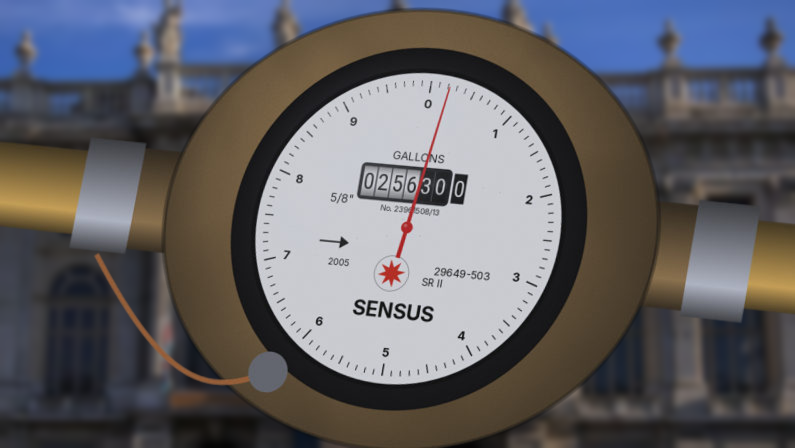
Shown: 256300.2 gal
